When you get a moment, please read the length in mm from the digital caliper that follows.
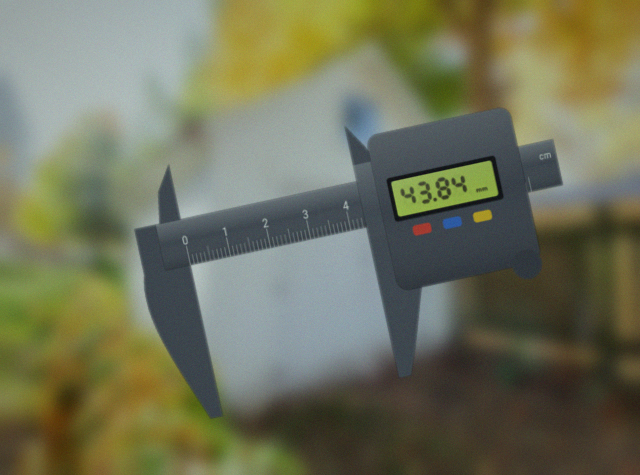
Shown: 43.84 mm
